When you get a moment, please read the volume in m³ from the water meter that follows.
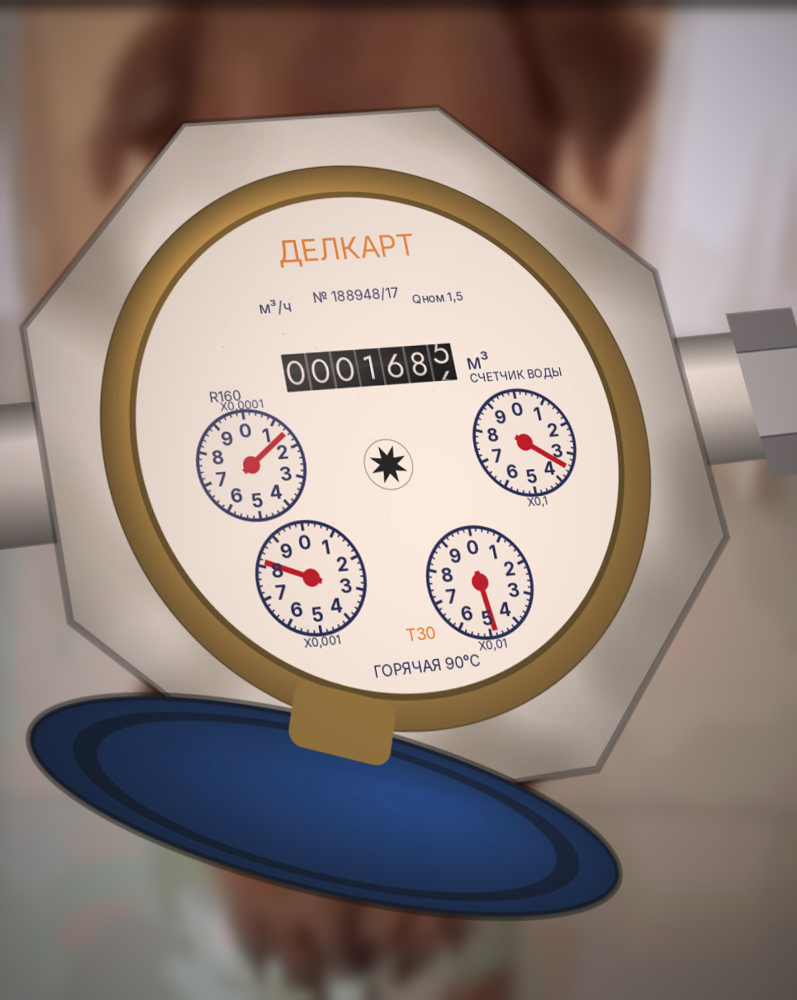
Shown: 1685.3481 m³
